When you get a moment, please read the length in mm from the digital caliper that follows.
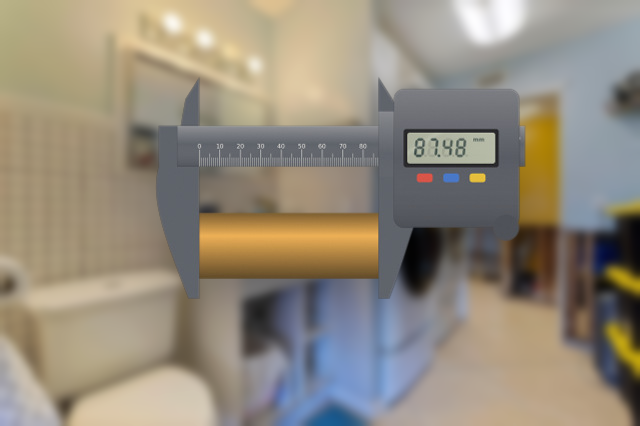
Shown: 87.48 mm
